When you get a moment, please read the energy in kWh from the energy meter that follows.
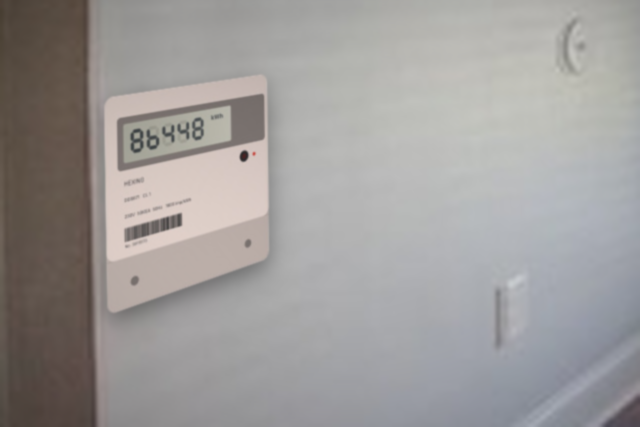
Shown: 86448 kWh
